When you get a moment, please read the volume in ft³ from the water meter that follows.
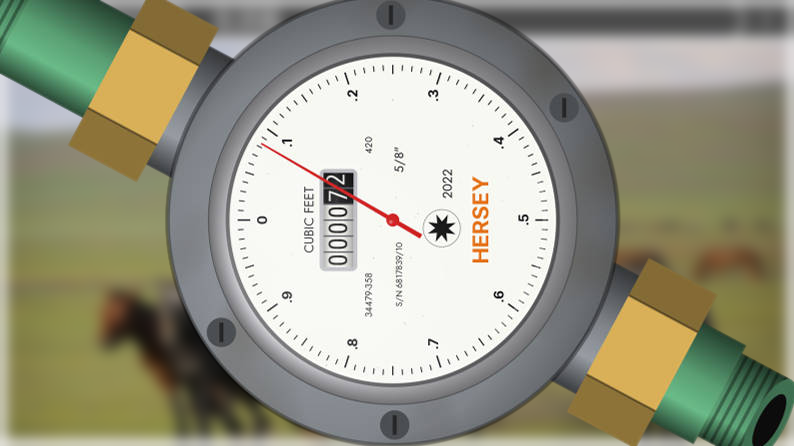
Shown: 72.08 ft³
